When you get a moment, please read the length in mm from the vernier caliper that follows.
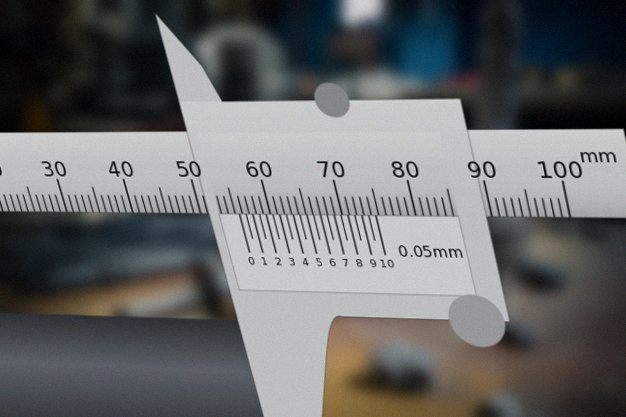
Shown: 55.6 mm
